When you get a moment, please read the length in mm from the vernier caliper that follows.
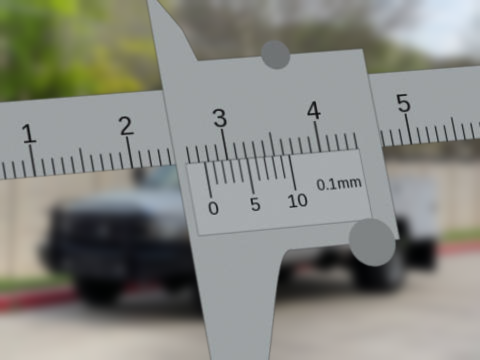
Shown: 27.6 mm
